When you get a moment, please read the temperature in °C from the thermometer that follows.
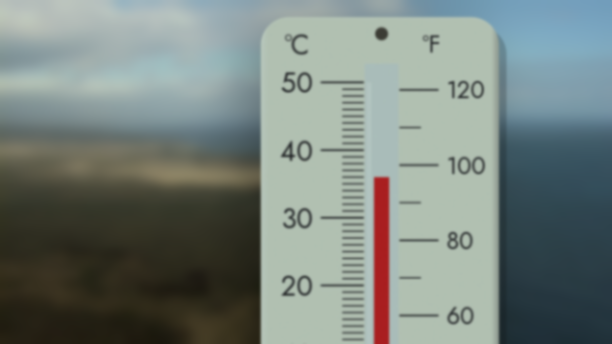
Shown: 36 °C
